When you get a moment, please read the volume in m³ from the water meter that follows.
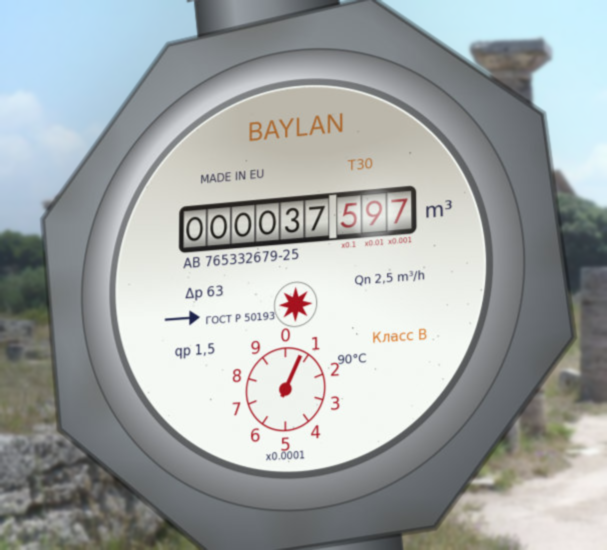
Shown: 37.5970 m³
